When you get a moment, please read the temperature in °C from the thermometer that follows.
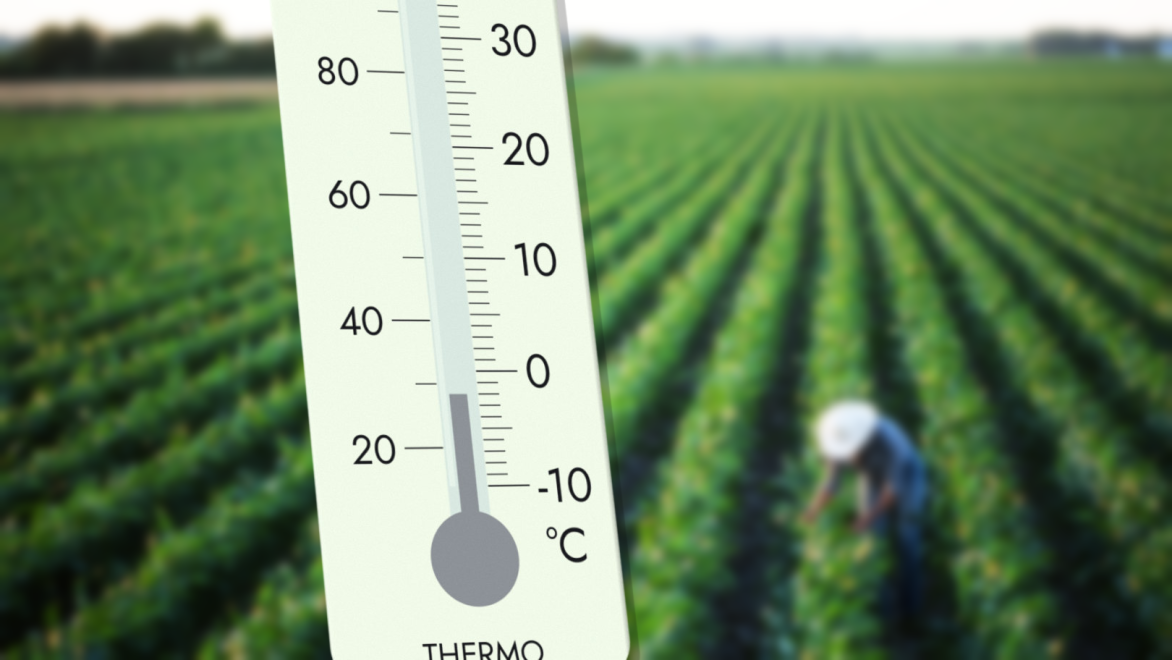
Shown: -2 °C
